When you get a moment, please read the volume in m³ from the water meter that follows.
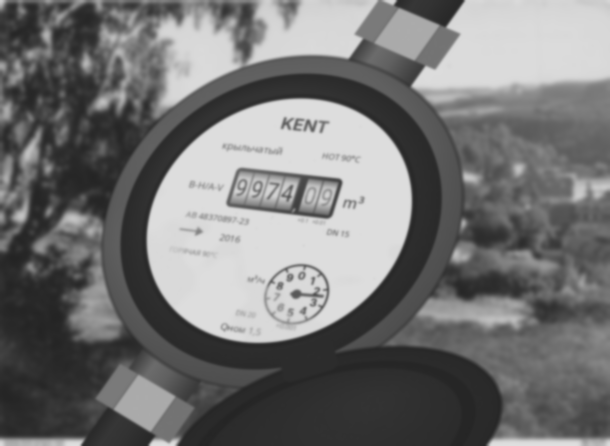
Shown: 9974.092 m³
